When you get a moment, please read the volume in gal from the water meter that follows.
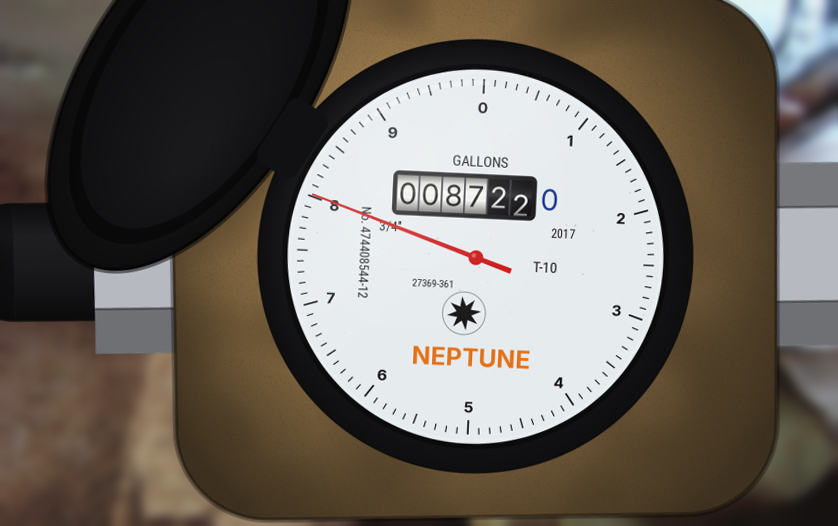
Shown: 87218.0 gal
